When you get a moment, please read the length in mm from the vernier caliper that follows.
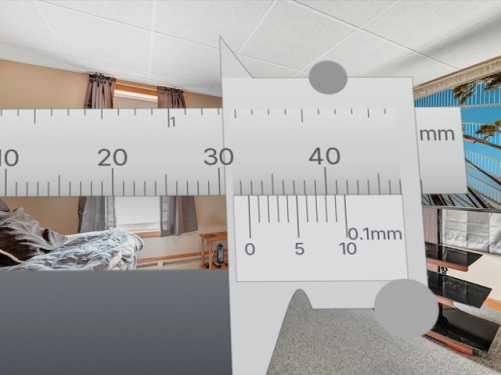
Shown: 32.7 mm
